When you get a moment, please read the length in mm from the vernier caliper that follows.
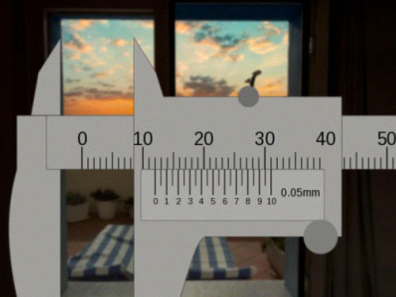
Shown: 12.0 mm
